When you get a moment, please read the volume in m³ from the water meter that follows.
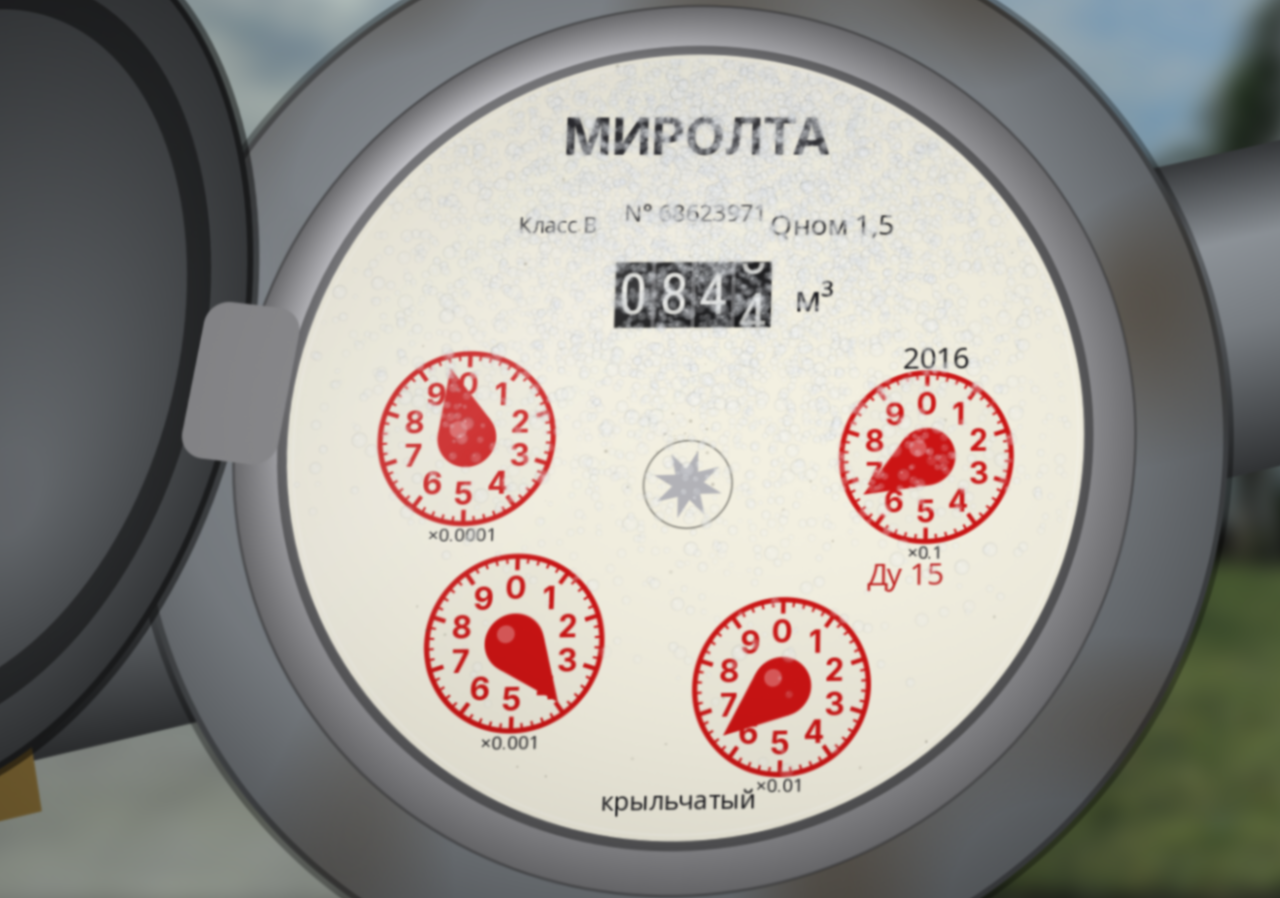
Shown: 843.6639 m³
